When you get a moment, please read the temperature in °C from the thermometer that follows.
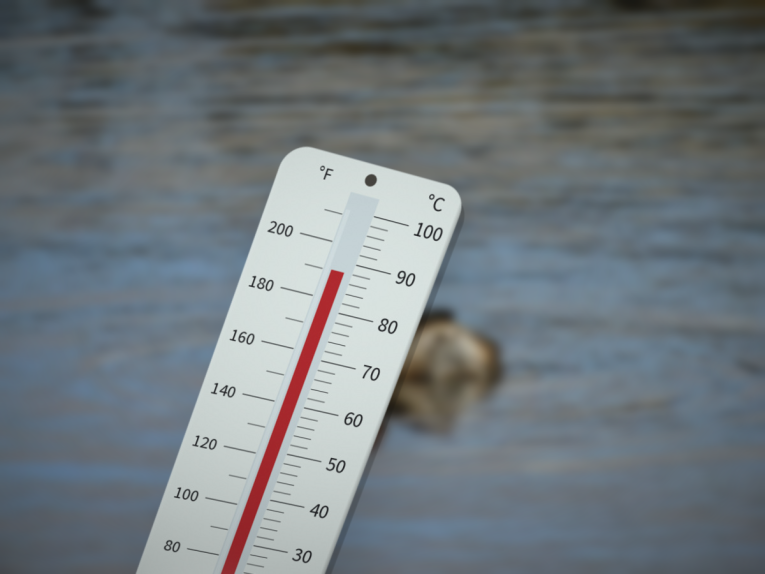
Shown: 88 °C
